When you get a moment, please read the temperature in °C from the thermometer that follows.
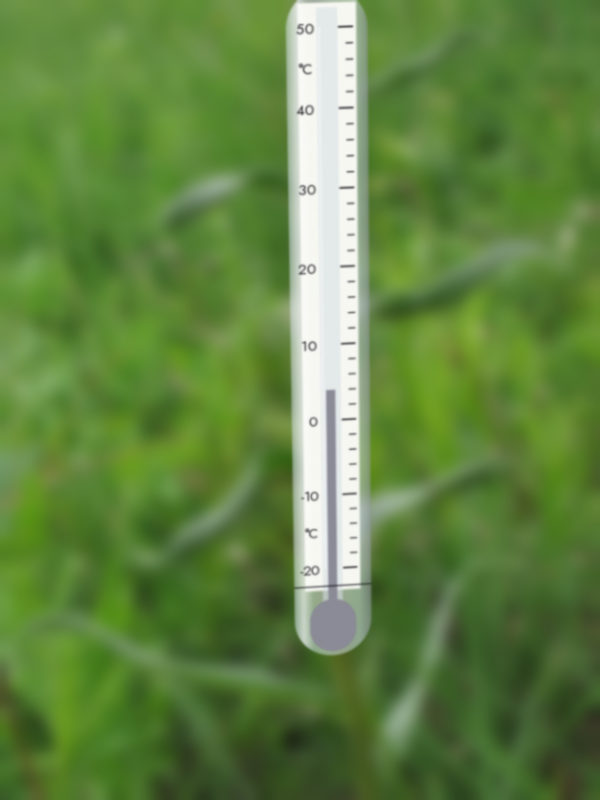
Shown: 4 °C
